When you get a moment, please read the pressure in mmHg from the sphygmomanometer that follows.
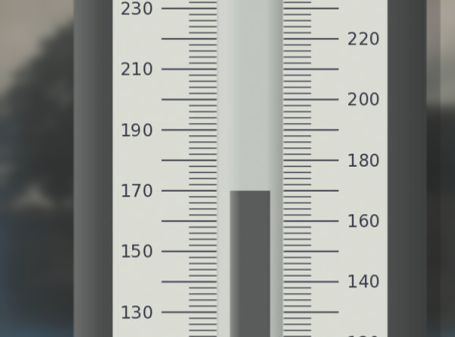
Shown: 170 mmHg
